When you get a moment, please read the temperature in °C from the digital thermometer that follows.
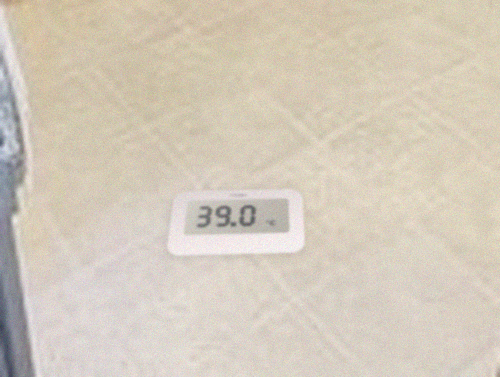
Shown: 39.0 °C
